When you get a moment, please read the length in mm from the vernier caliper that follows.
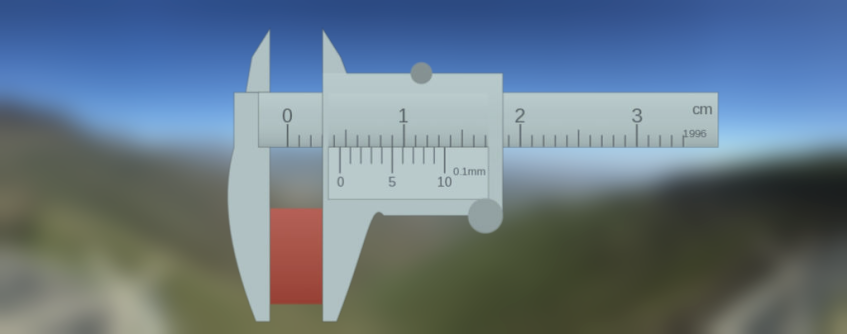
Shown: 4.5 mm
